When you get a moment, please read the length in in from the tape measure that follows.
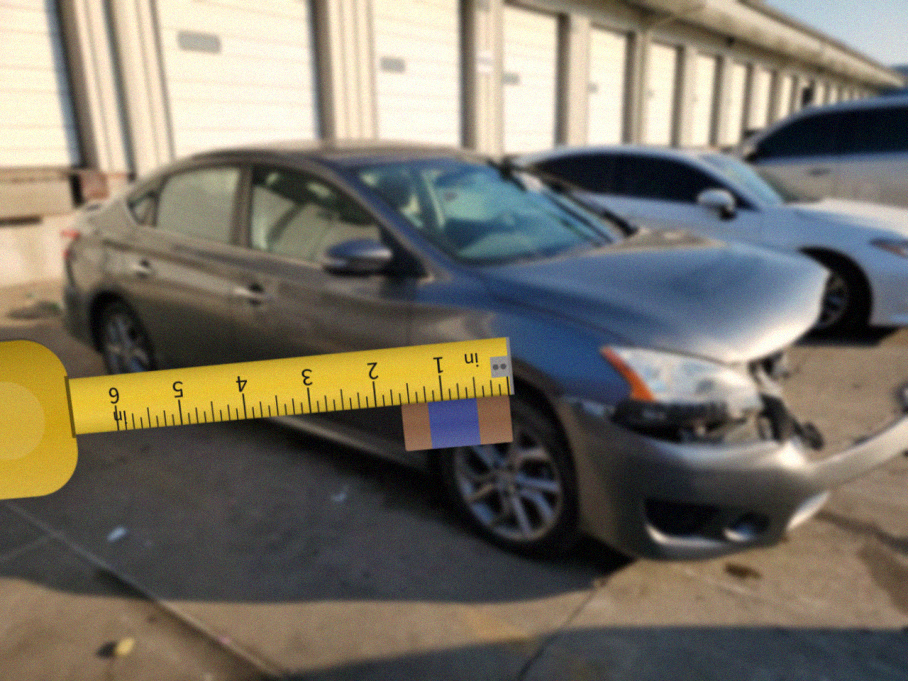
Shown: 1.625 in
